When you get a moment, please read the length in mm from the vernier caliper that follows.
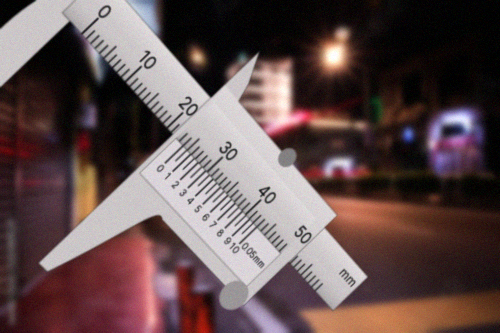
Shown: 24.0 mm
